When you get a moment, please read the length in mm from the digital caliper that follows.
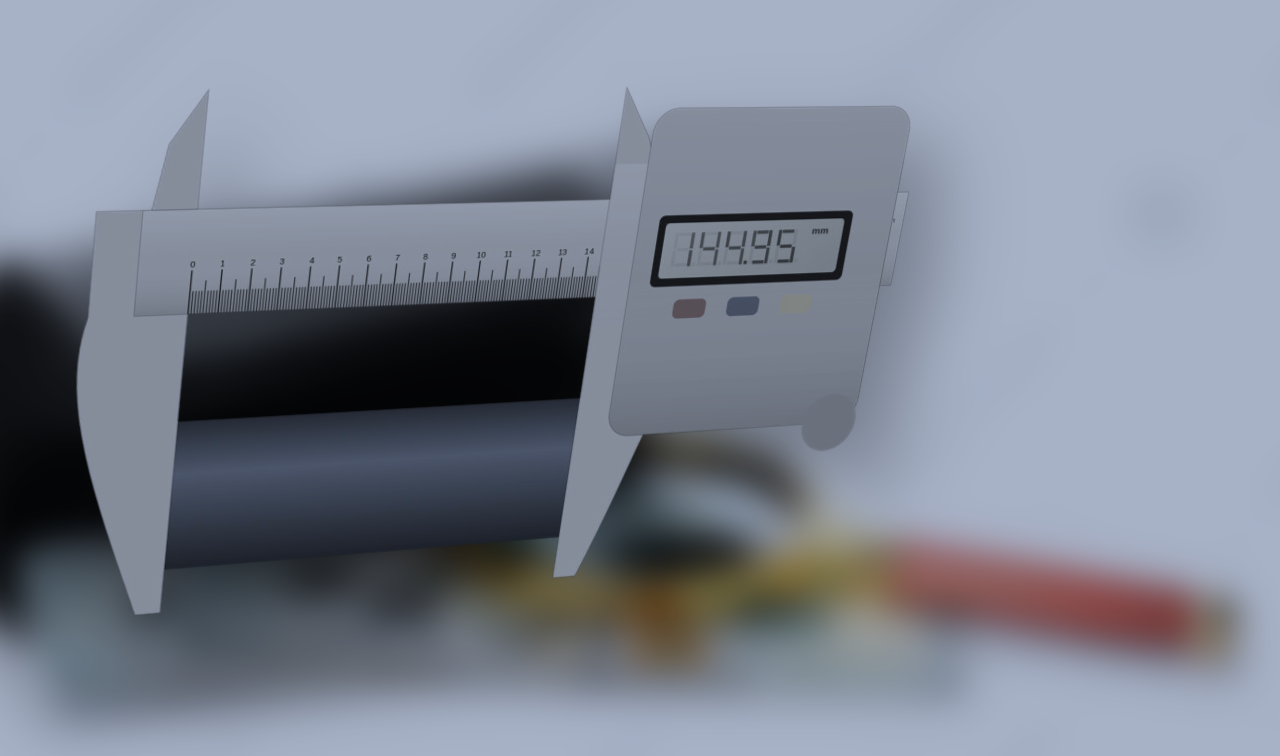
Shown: 144.95 mm
